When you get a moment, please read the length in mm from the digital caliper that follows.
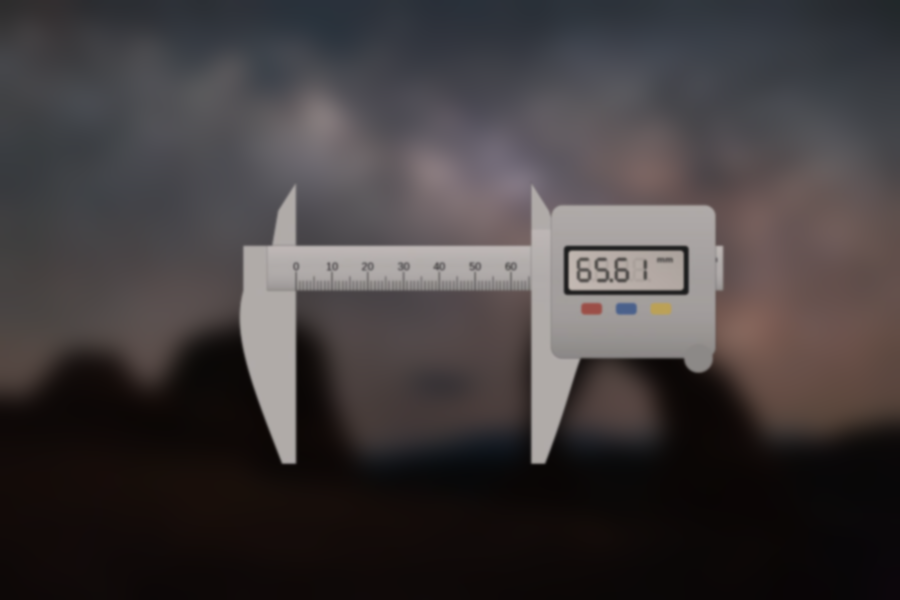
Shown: 65.61 mm
